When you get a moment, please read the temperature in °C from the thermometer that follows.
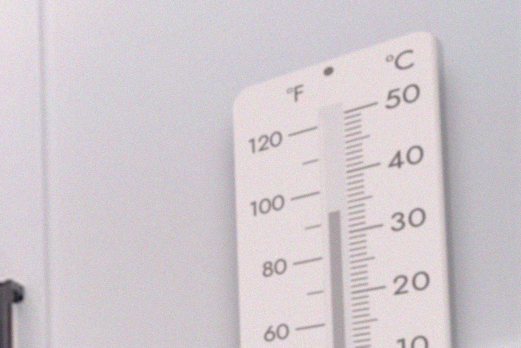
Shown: 34 °C
